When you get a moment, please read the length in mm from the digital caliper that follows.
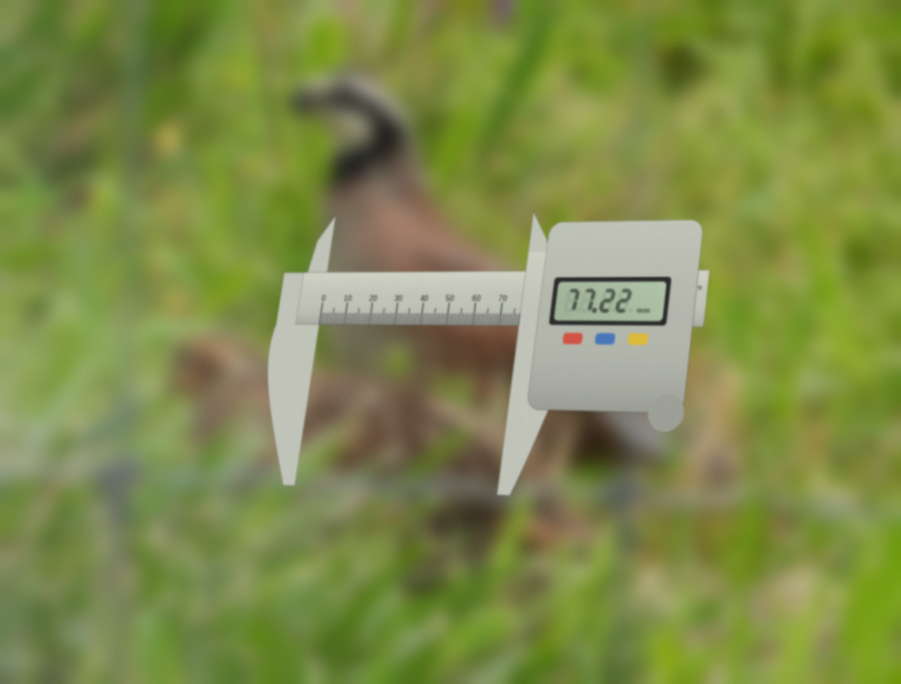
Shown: 77.22 mm
